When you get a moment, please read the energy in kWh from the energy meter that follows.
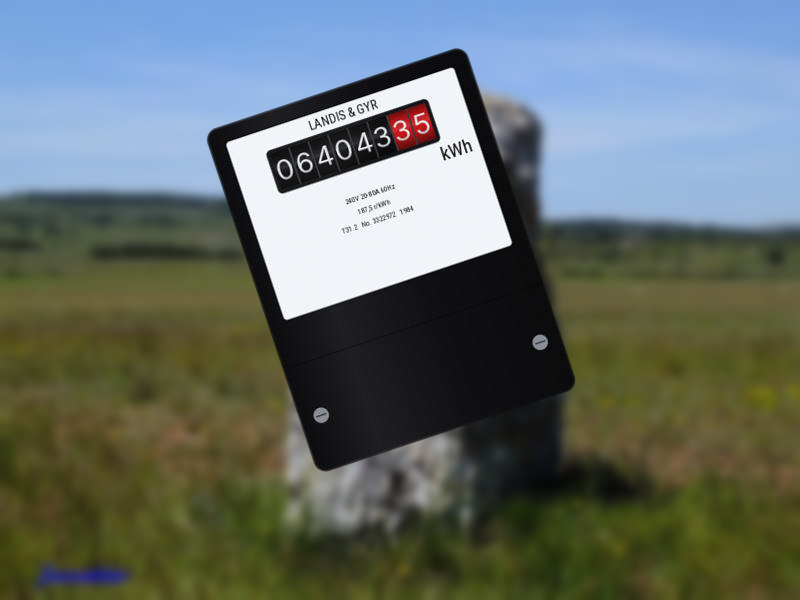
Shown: 64043.35 kWh
